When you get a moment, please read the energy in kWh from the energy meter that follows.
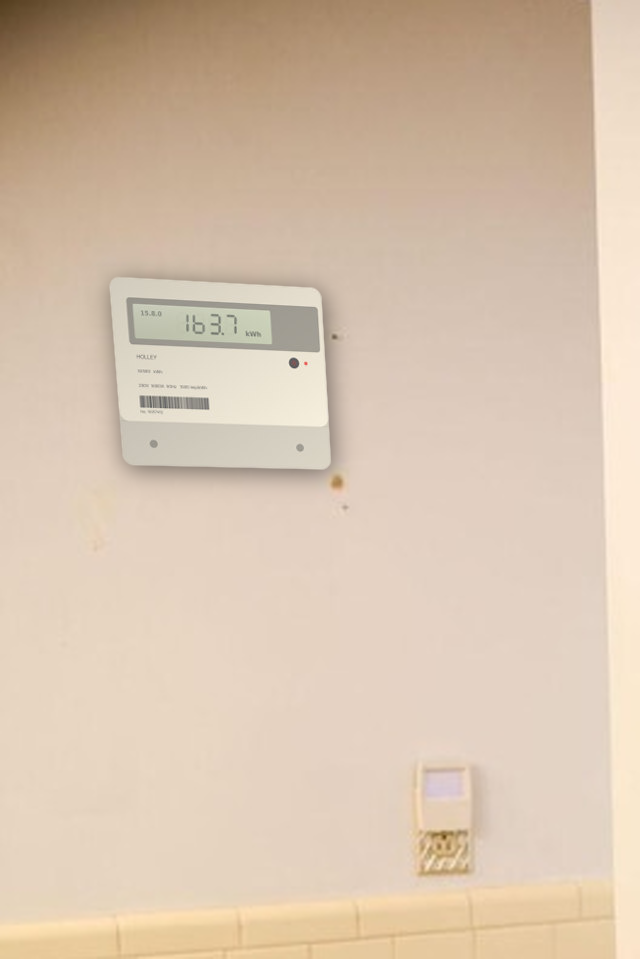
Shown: 163.7 kWh
